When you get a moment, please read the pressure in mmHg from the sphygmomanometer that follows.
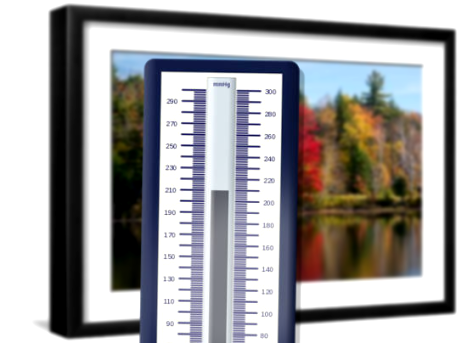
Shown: 210 mmHg
